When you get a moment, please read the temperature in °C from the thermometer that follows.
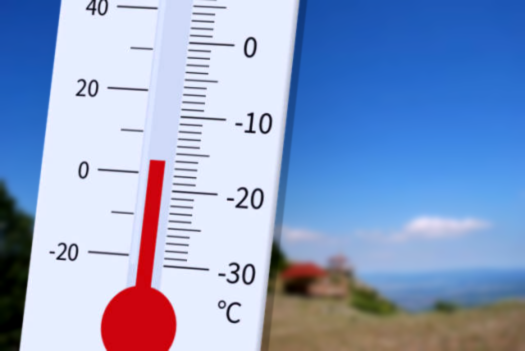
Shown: -16 °C
